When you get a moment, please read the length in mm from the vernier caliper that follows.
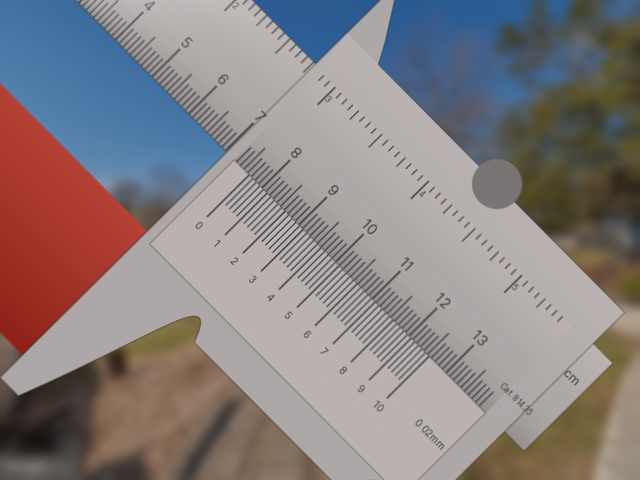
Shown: 76.5 mm
